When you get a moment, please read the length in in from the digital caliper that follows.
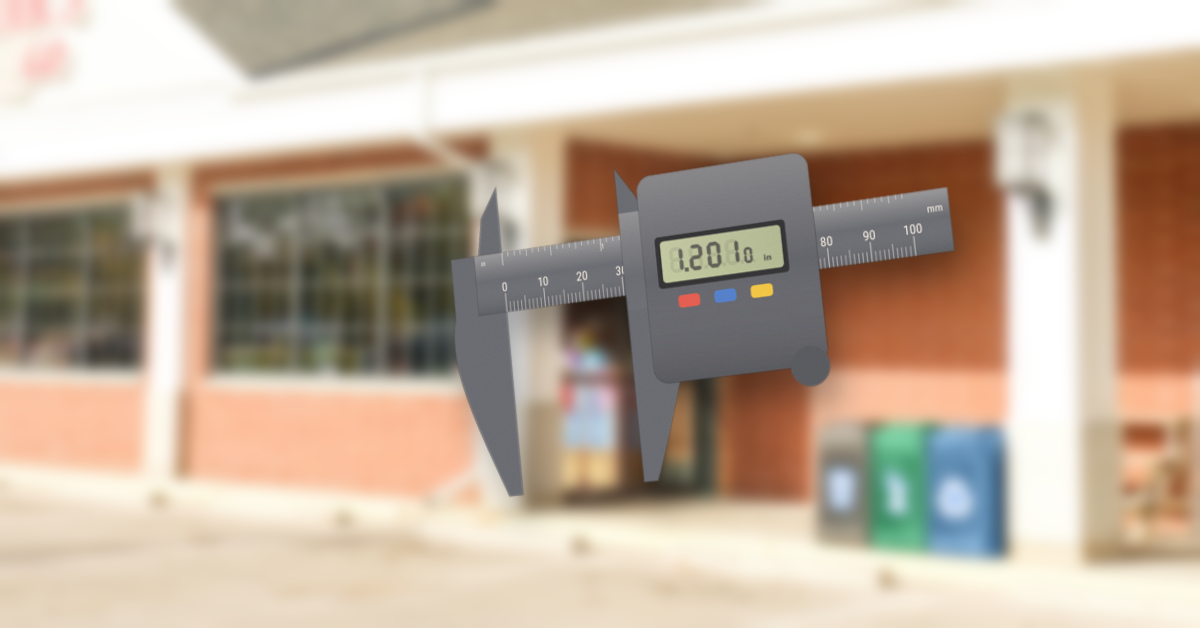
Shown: 1.2010 in
